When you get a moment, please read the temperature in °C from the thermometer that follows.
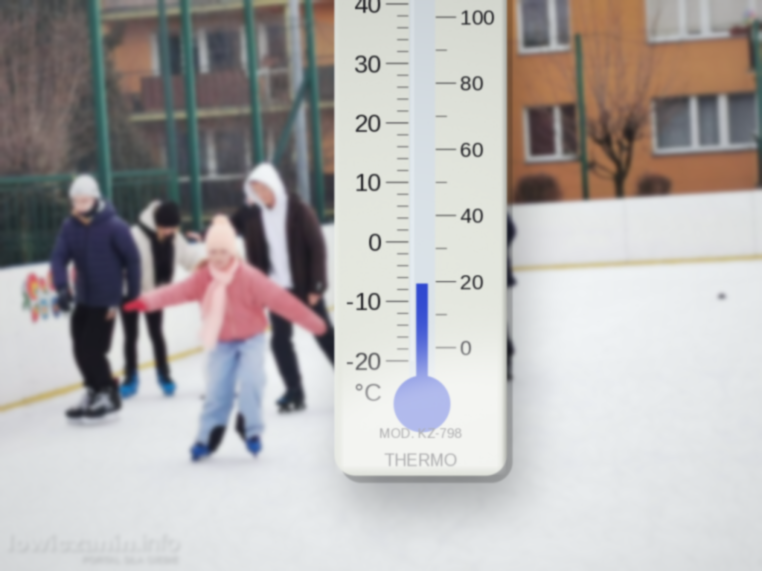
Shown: -7 °C
